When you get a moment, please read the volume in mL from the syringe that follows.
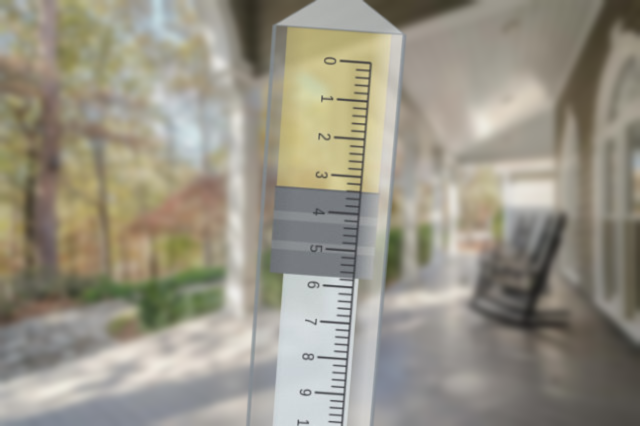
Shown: 3.4 mL
